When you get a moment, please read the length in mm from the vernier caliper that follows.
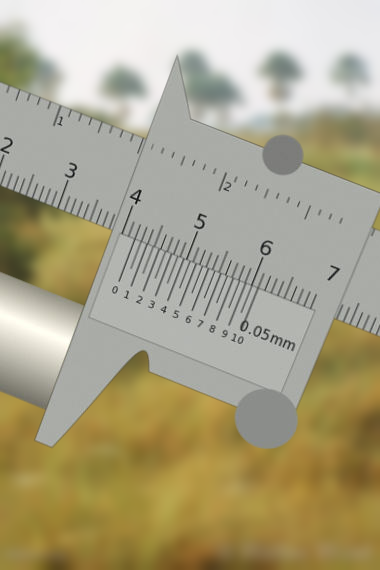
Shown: 42.0 mm
